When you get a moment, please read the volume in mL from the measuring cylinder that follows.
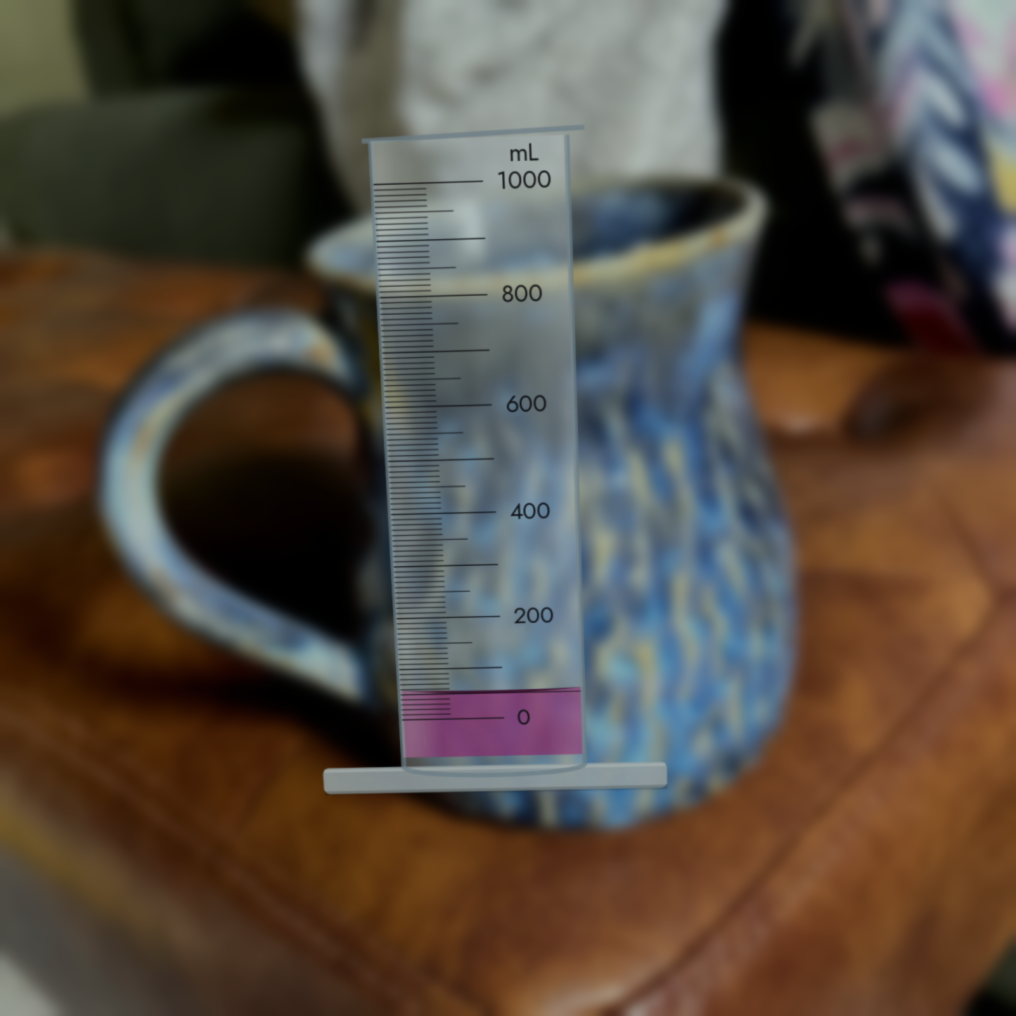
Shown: 50 mL
